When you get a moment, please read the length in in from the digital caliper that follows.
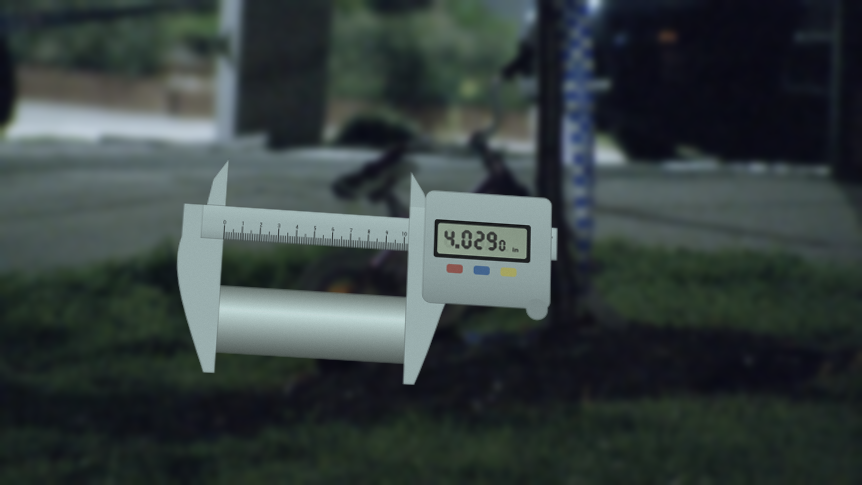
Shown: 4.0290 in
